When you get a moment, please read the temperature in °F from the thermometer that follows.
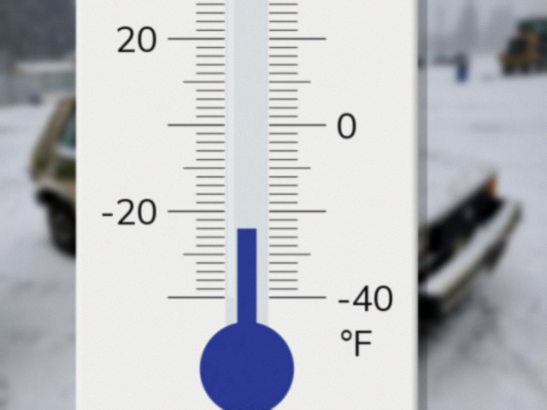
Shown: -24 °F
